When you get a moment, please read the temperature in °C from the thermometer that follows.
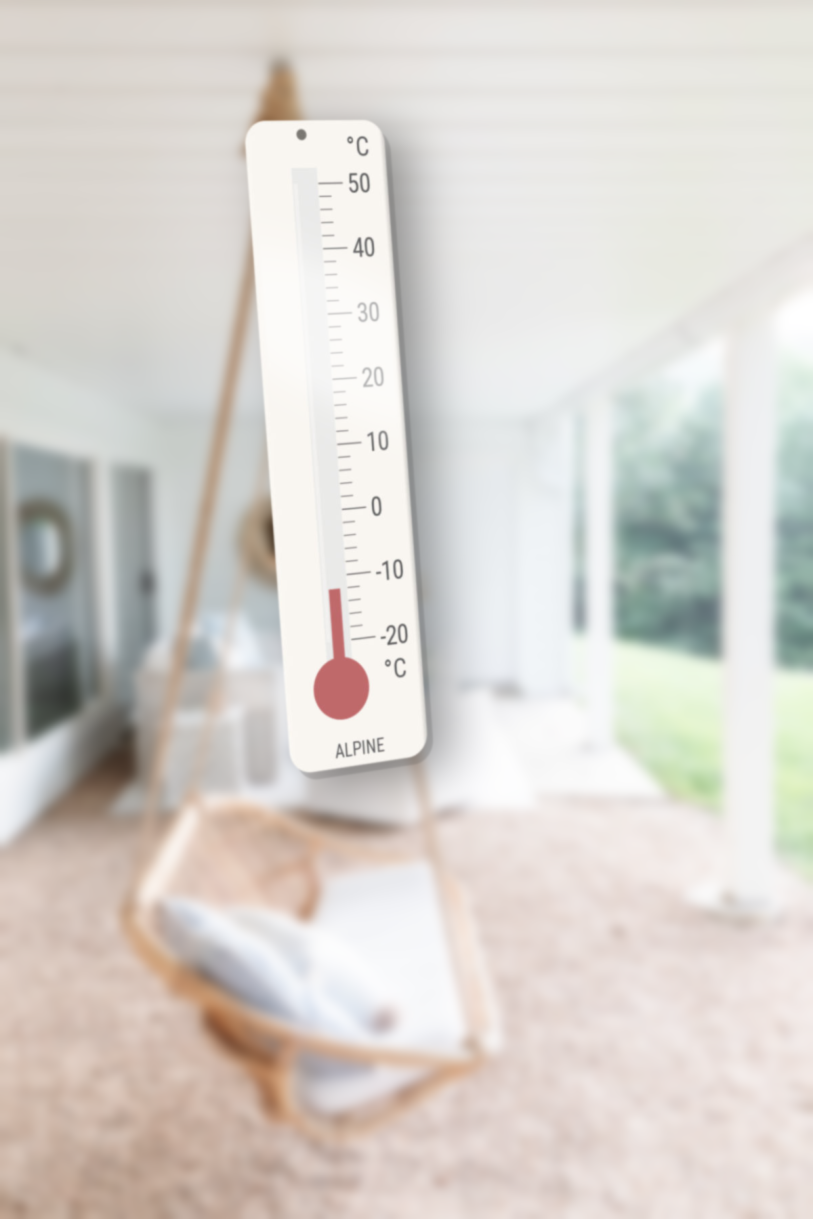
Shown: -12 °C
